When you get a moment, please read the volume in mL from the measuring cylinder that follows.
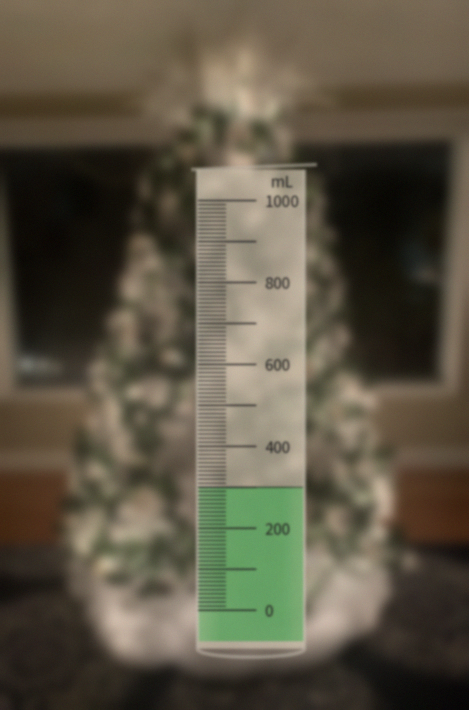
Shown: 300 mL
